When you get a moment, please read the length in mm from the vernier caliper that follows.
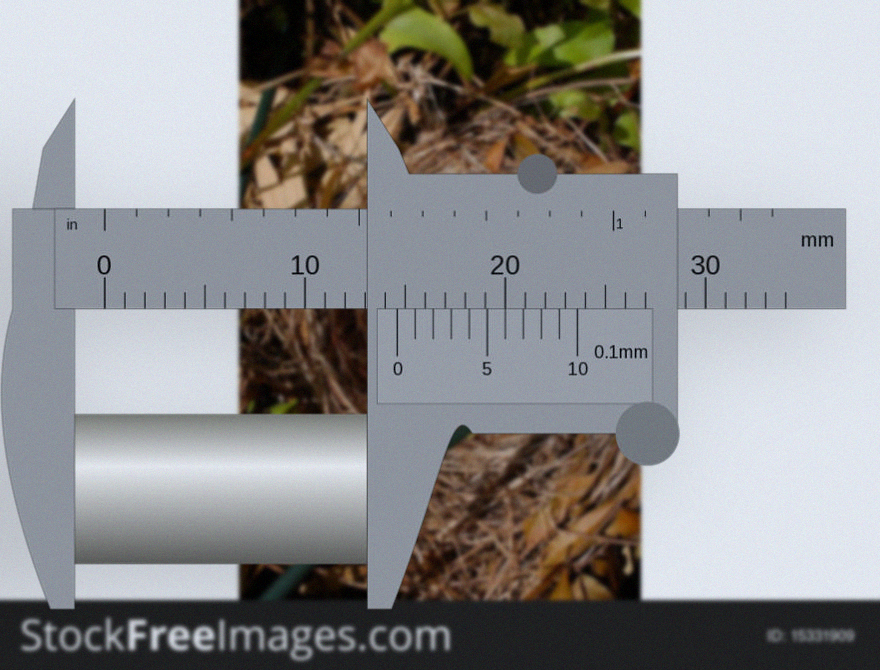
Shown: 14.6 mm
